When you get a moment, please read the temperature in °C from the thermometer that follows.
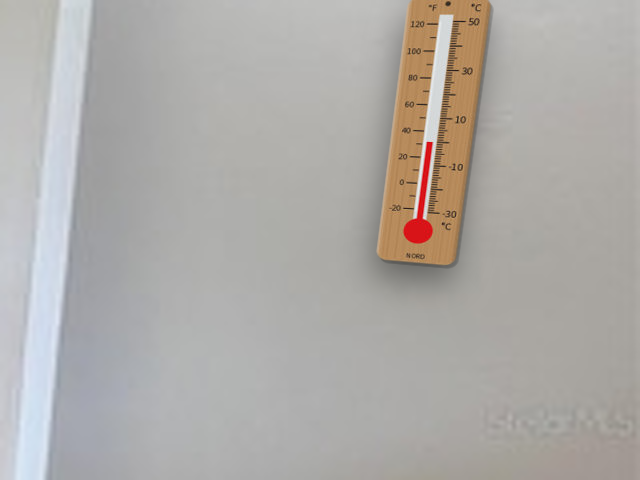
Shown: 0 °C
